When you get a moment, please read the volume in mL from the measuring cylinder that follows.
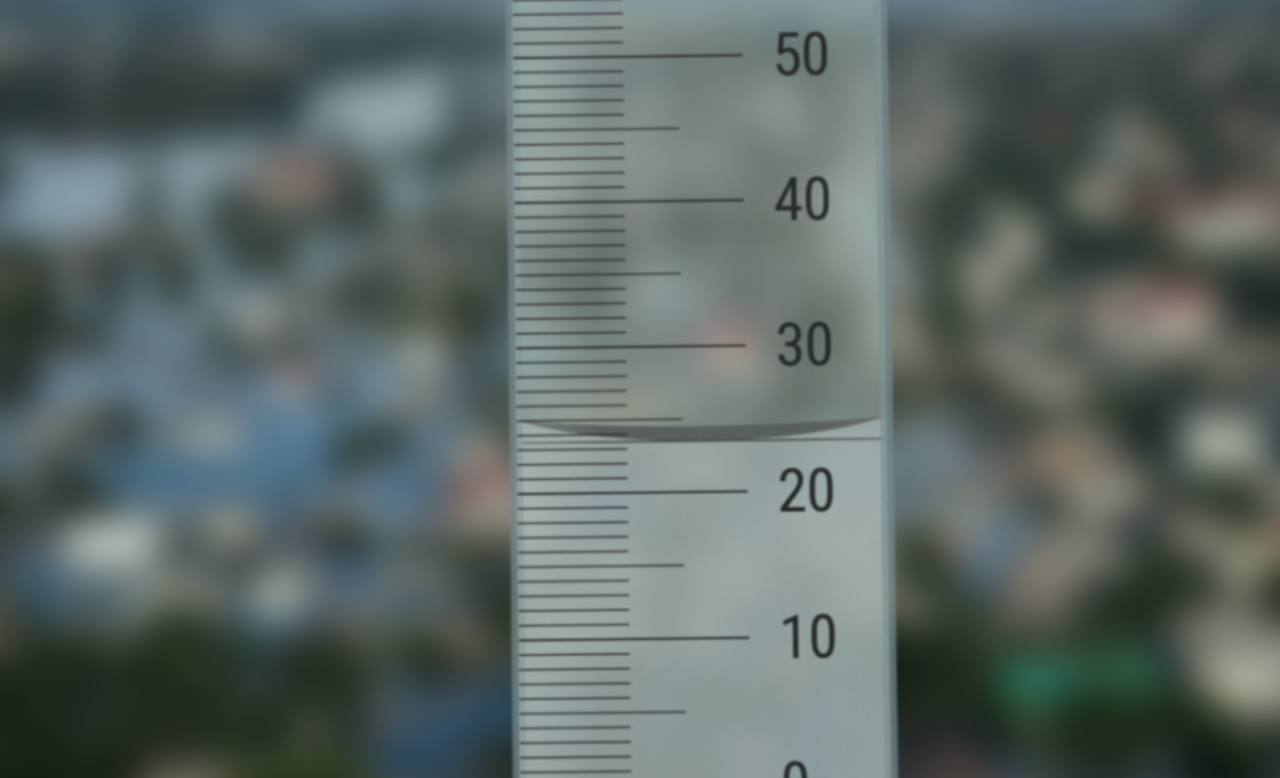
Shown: 23.5 mL
